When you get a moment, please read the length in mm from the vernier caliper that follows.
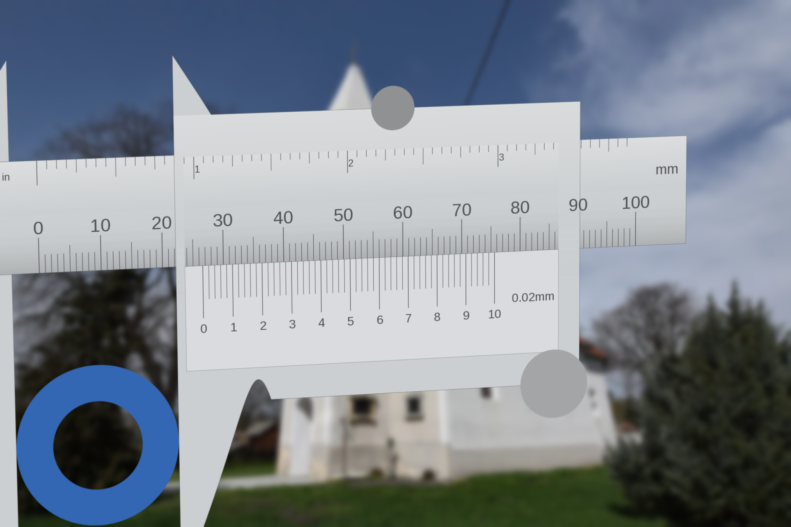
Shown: 26.6 mm
